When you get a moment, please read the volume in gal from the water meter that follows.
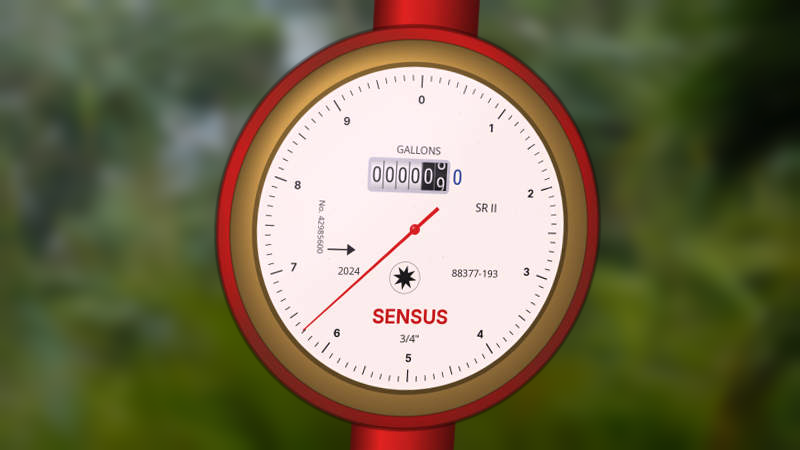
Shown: 86.3 gal
